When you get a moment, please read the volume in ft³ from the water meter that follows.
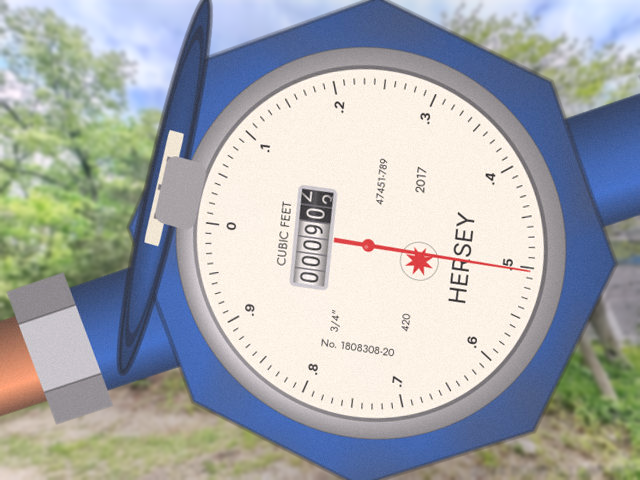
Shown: 902.50 ft³
